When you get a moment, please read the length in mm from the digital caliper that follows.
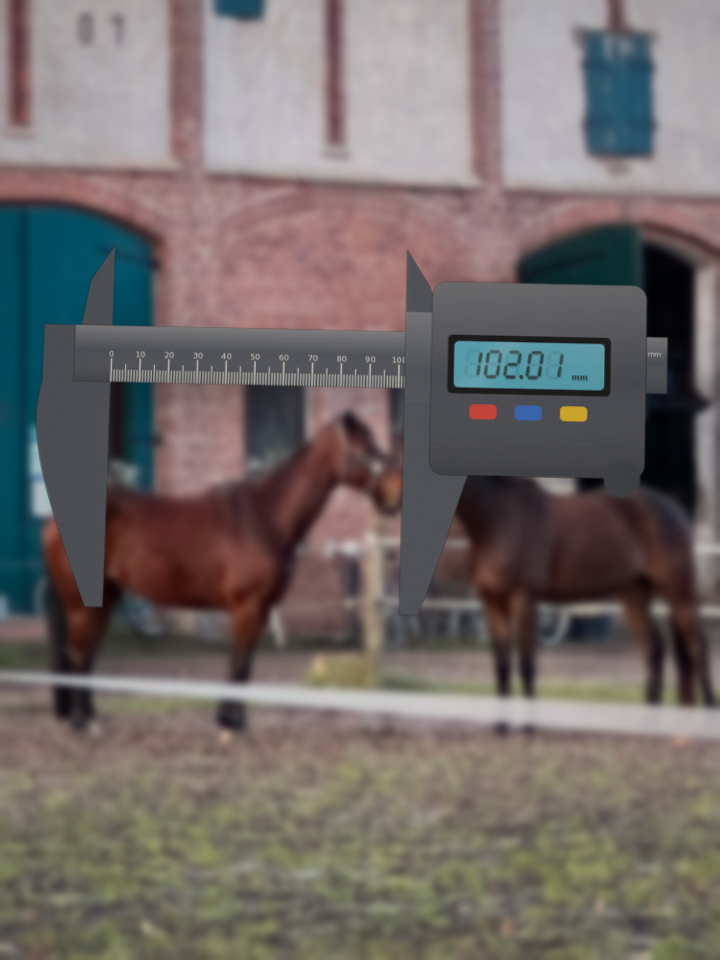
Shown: 102.01 mm
